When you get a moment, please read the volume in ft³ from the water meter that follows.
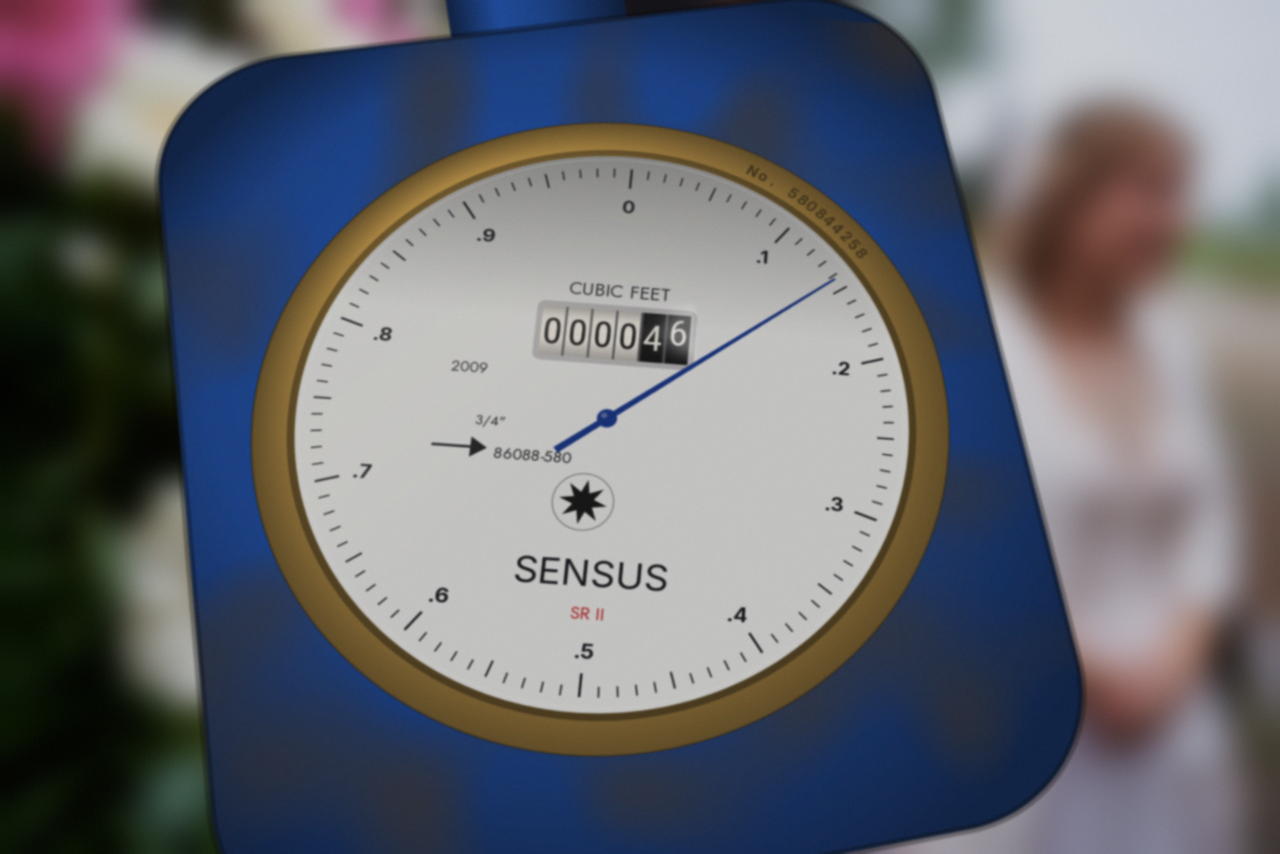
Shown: 46.14 ft³
